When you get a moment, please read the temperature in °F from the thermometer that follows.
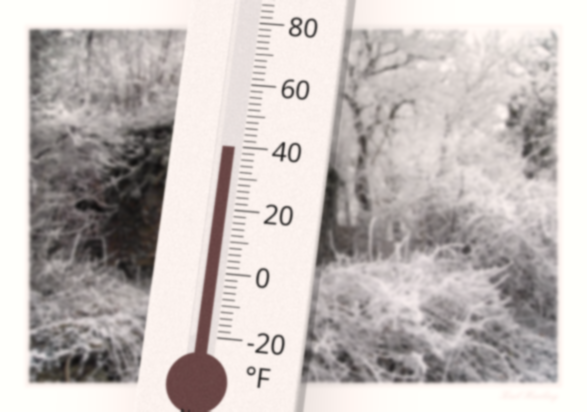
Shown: 40 °F
